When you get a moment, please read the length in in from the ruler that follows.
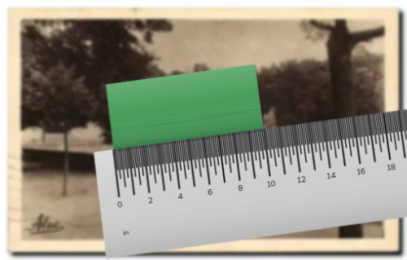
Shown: 10 in
